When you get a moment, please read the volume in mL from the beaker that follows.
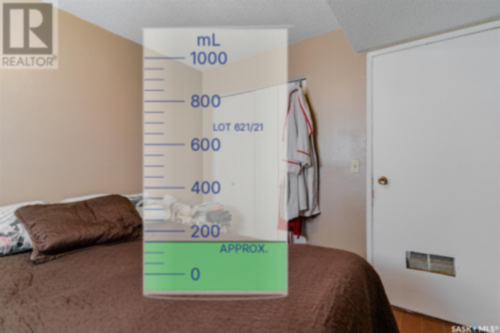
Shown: 150 mL
